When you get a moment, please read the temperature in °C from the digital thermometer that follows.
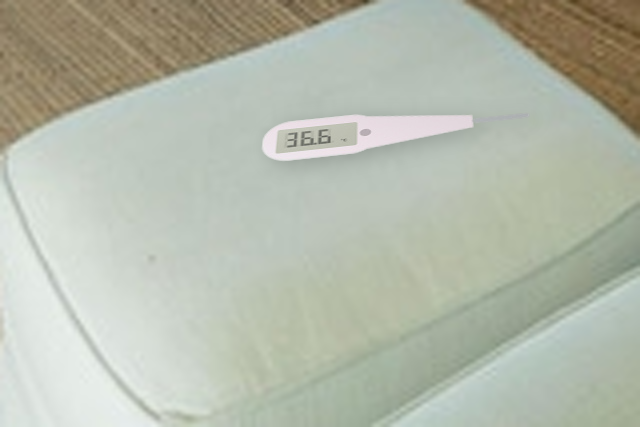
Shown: 36.6 °C
